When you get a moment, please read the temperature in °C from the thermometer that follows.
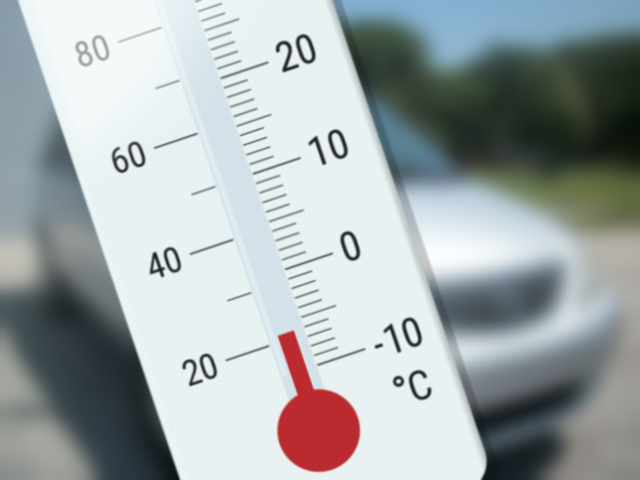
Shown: -6 °C
